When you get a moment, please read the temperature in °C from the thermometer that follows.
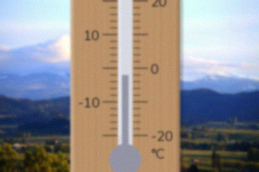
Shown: -2 °C
